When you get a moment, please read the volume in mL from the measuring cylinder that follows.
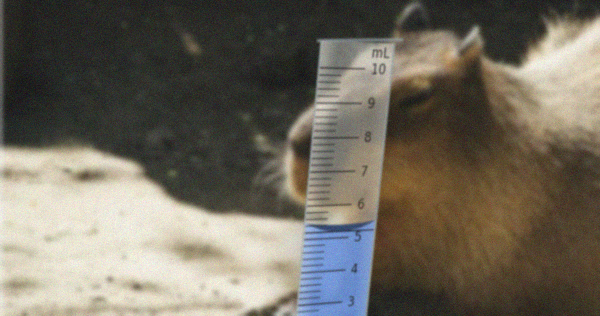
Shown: 5.2 mL
